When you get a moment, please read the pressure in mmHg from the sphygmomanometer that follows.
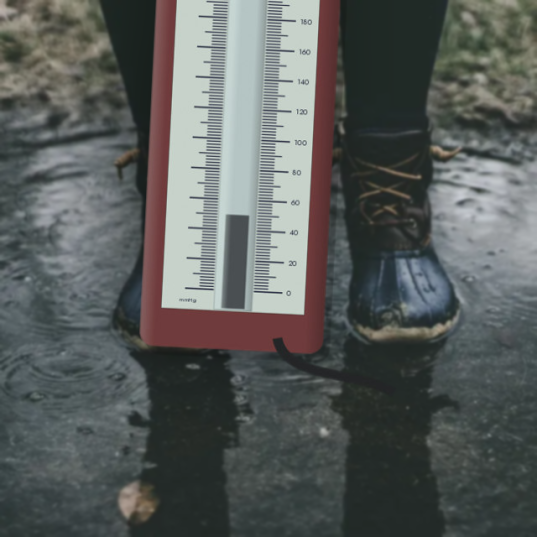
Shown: 50 mmHg
